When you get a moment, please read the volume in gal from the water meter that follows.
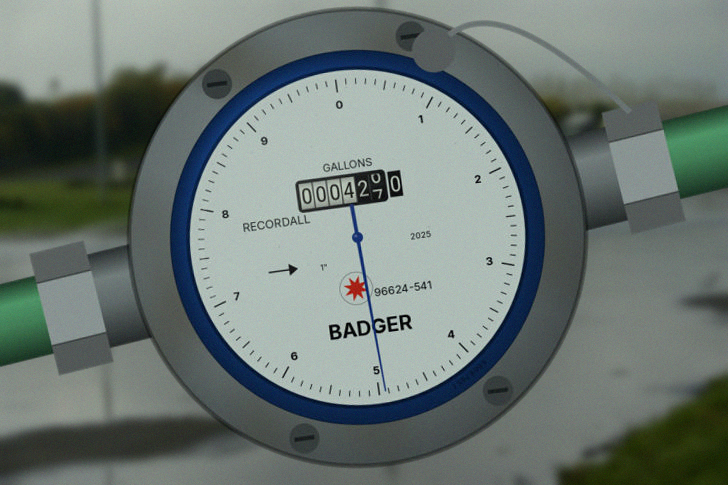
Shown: 4264.9 gal
